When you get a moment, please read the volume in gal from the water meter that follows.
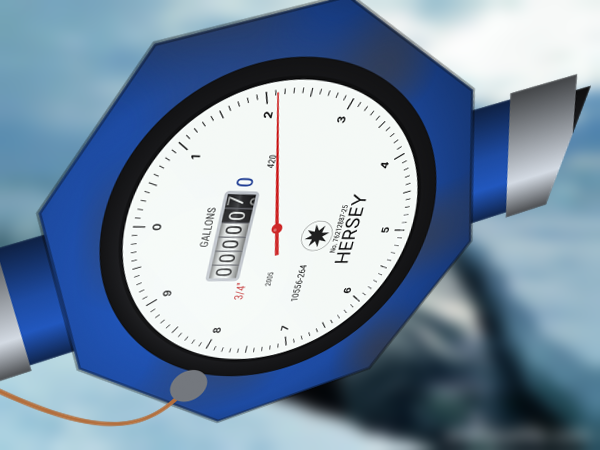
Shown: 72.1 gal
